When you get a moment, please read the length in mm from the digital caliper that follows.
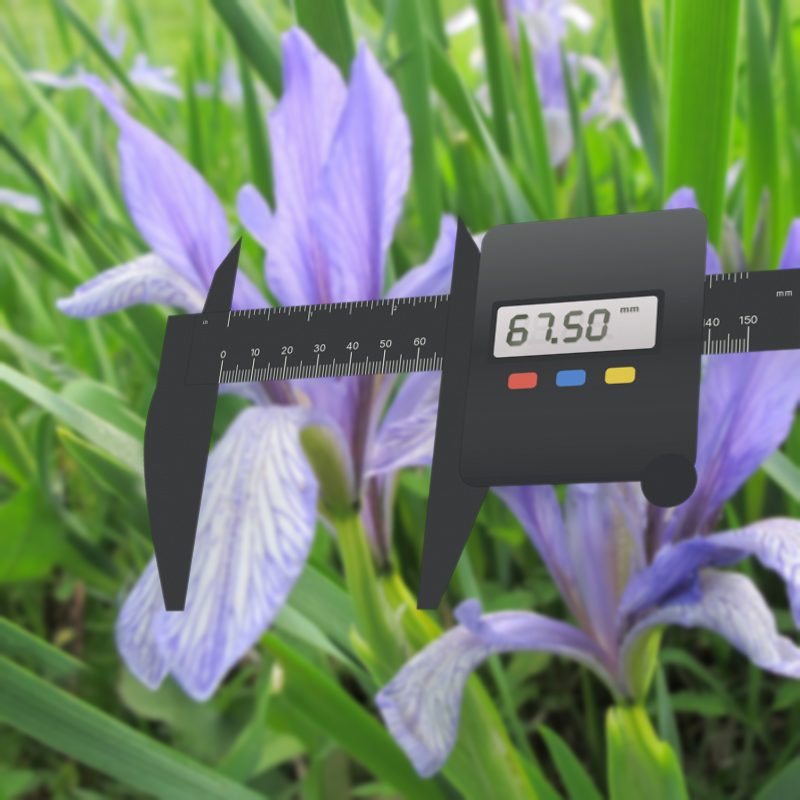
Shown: 67.50 mm
